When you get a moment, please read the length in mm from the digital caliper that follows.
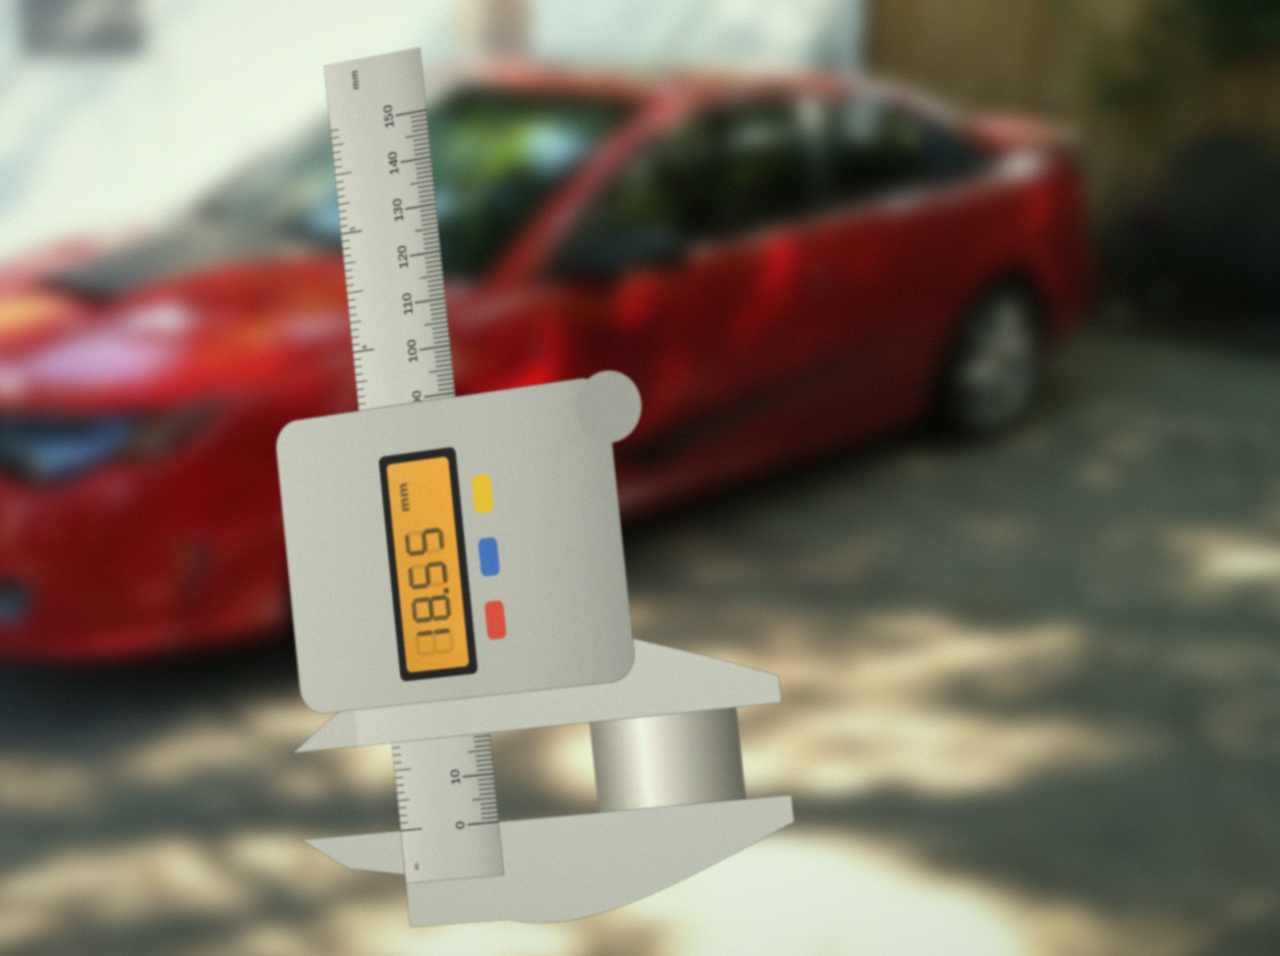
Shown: 18.55 mm
